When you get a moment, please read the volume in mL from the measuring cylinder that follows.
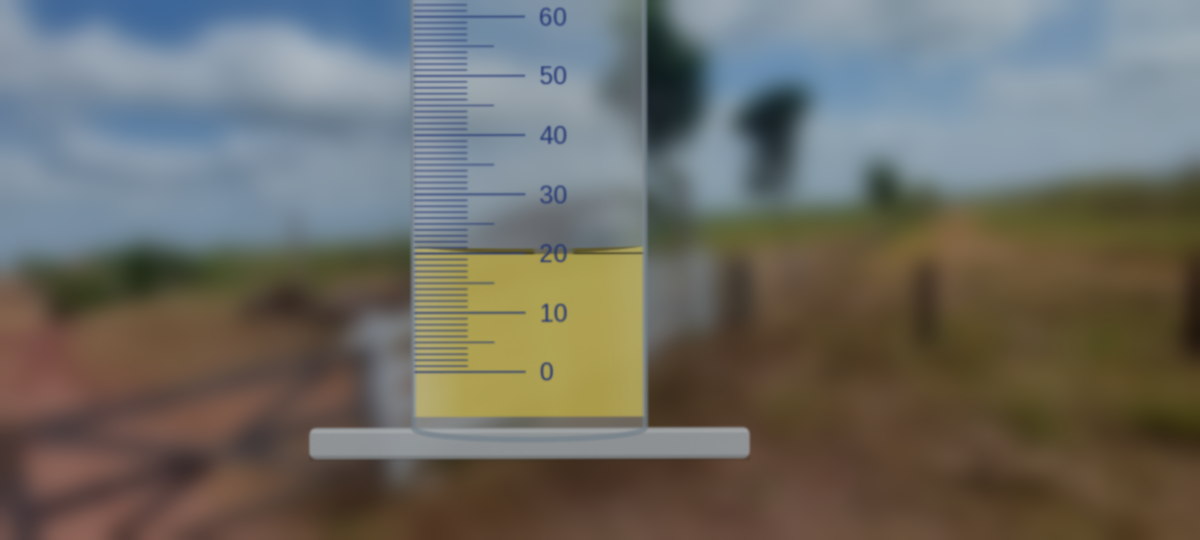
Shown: 20 mL
